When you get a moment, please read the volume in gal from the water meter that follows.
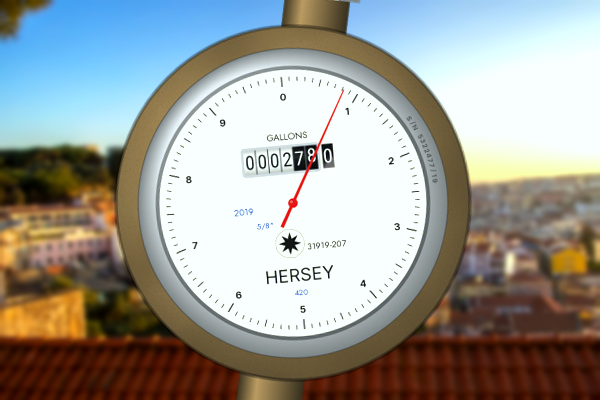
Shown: 2780.8 gal
